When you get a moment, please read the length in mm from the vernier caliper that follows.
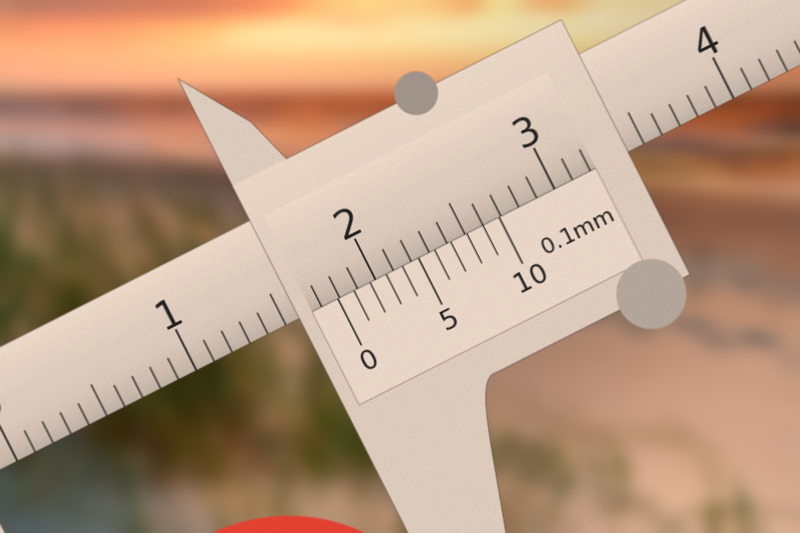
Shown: 17.9 mm
